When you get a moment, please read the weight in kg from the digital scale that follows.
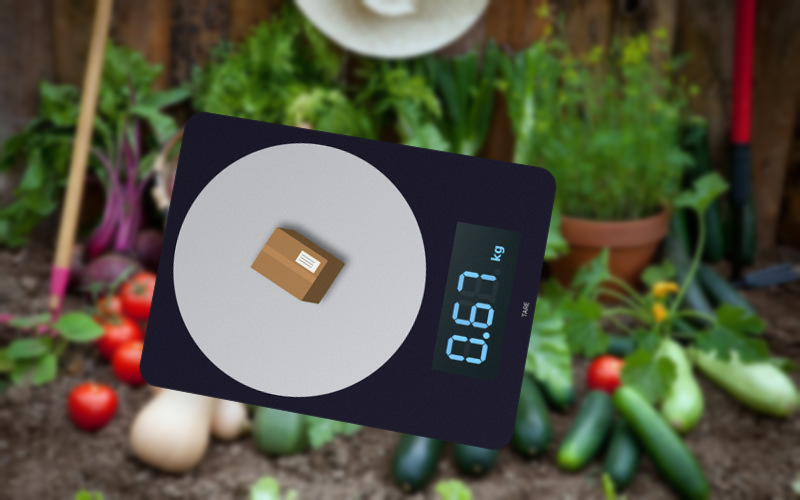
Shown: 0.67 kg
